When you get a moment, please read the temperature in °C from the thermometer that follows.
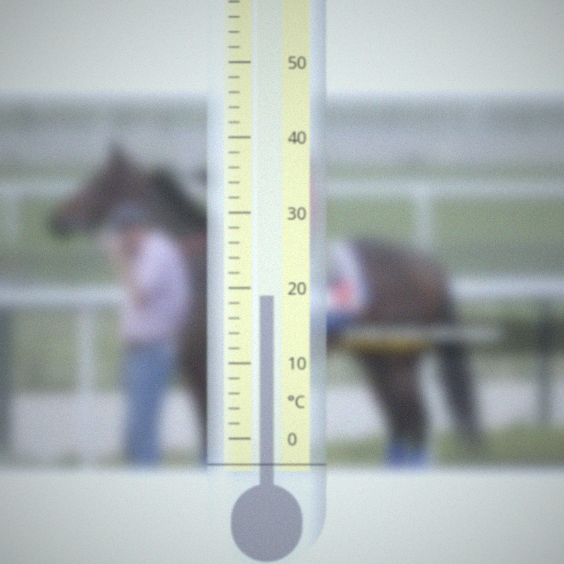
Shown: 19 °C
